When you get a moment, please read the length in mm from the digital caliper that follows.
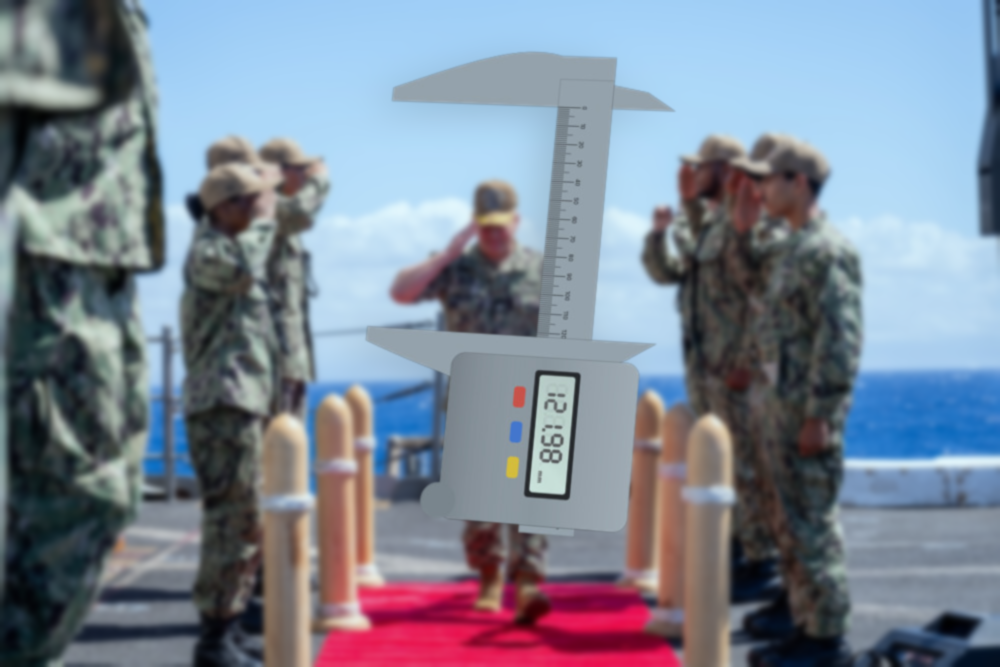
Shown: 121.98 mm
